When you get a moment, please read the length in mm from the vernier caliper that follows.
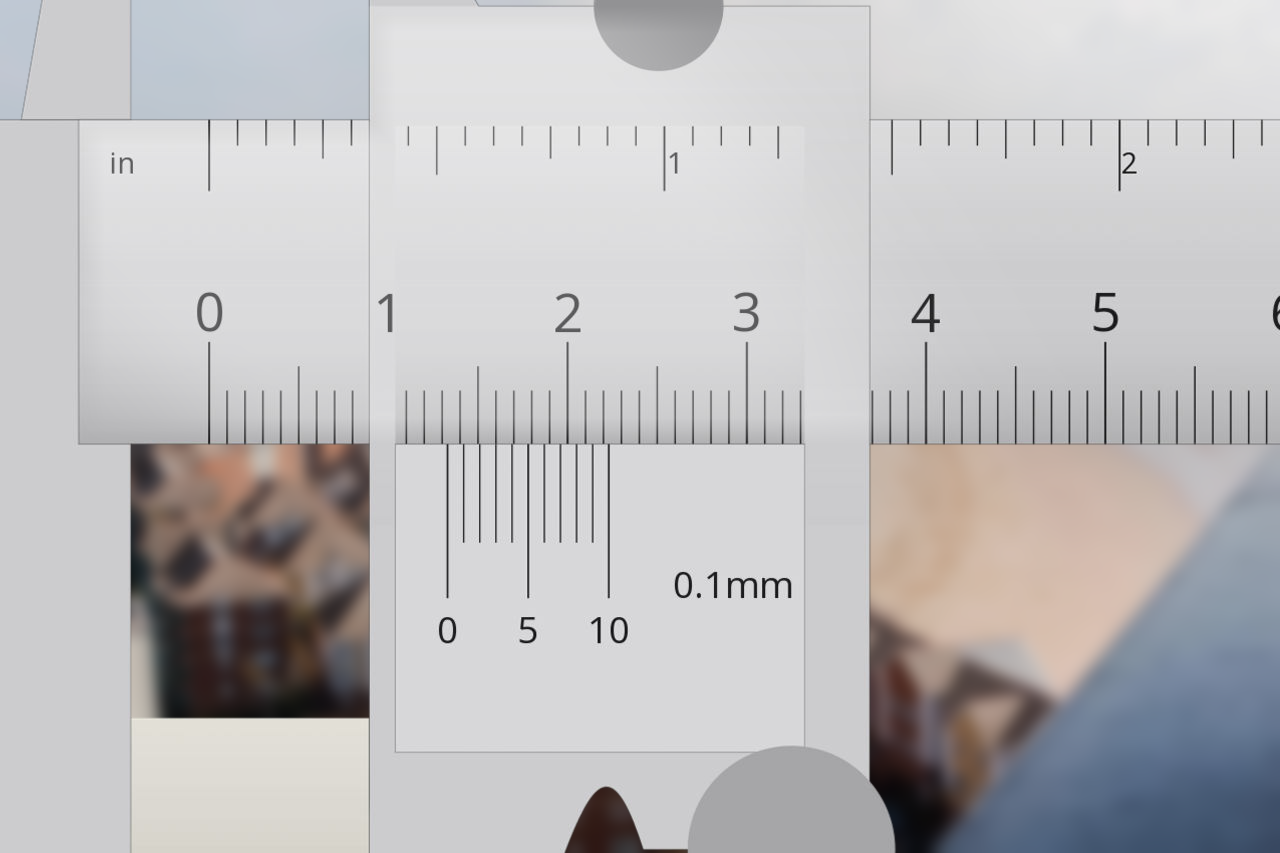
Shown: 13.3 mm
